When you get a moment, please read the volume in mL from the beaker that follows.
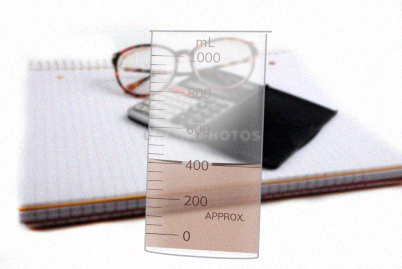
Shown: 400 mL
